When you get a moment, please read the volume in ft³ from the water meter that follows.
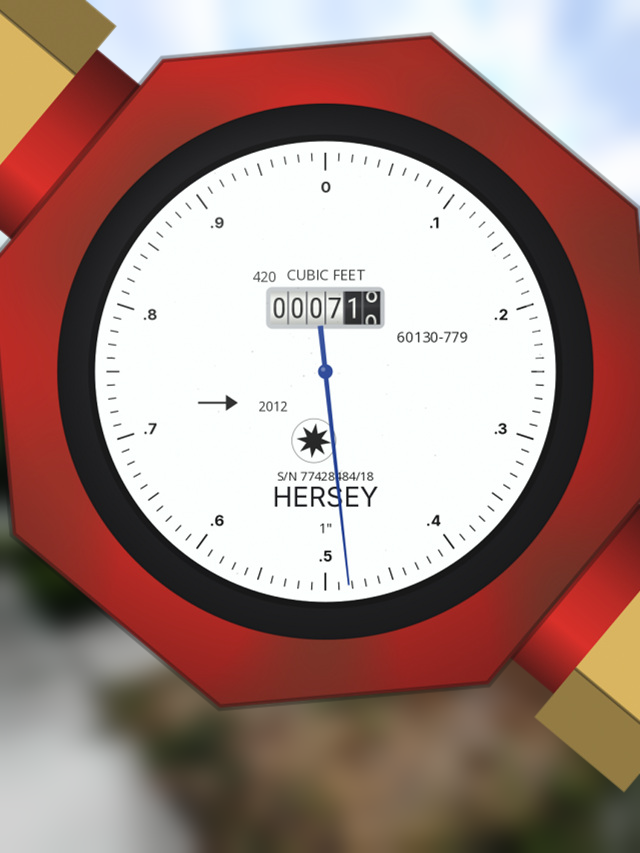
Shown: 718.48 ft³
